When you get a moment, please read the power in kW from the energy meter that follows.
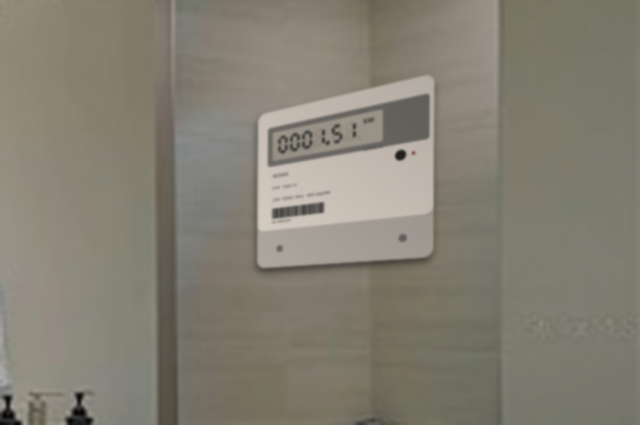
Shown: 1.51 kW
